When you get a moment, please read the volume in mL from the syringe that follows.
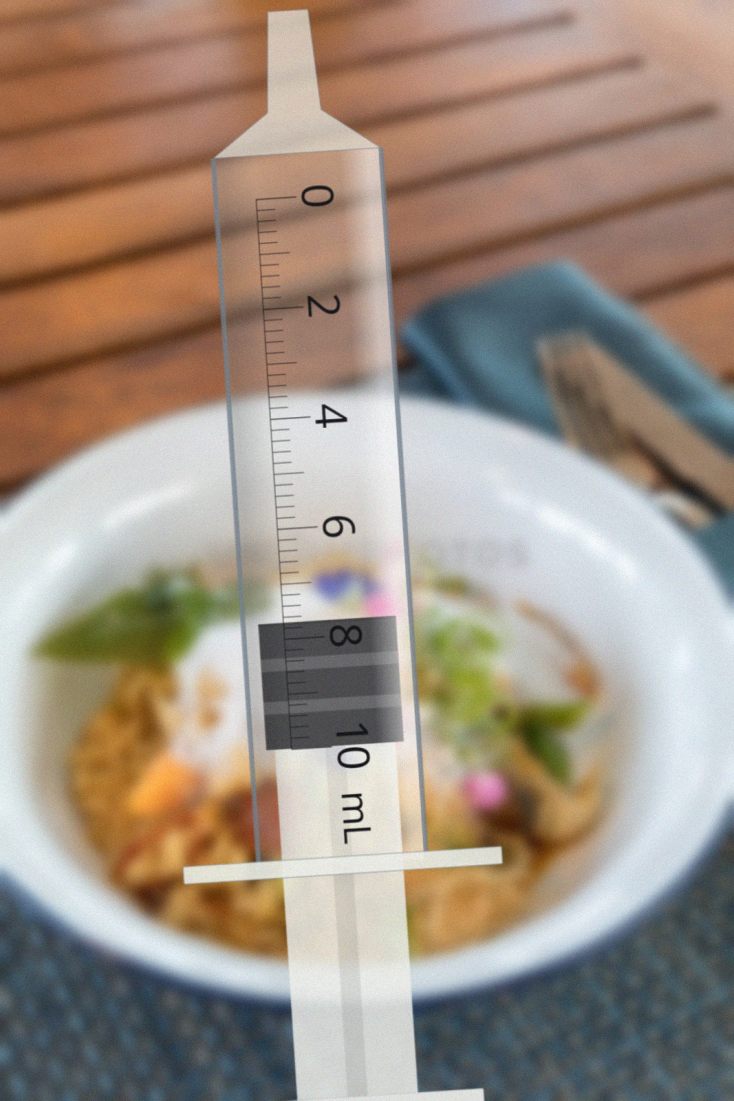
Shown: 7.7 mL
